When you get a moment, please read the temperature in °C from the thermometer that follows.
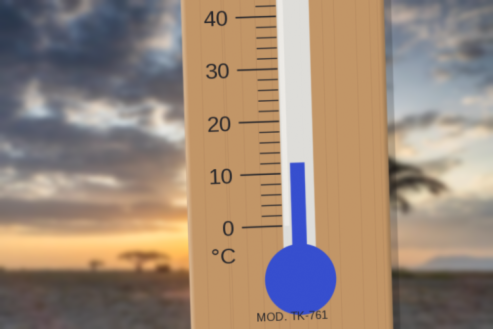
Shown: 12 °C
